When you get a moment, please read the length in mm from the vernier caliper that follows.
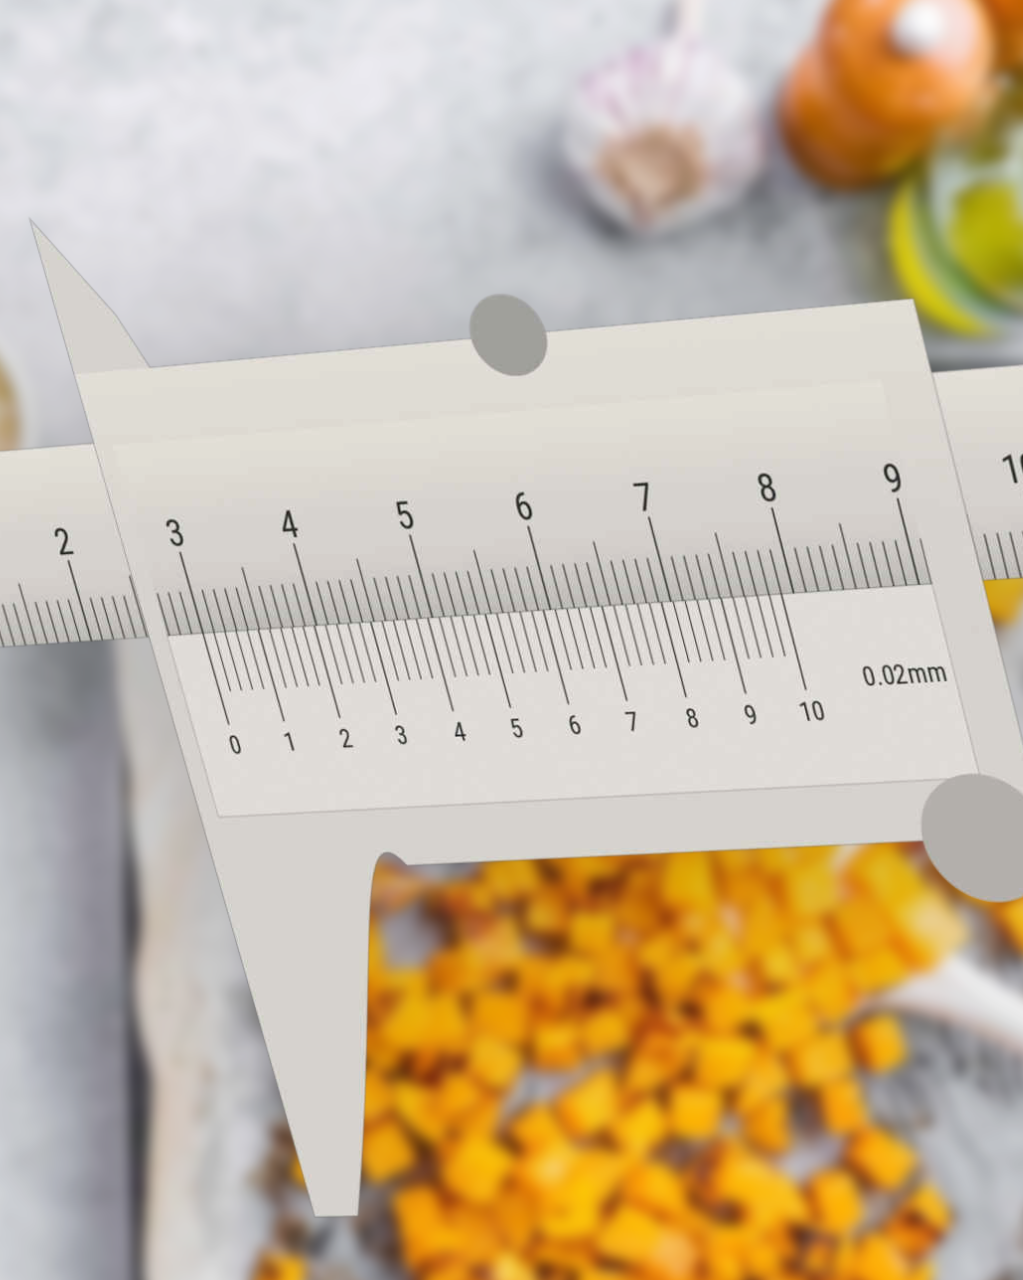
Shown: 30.0 mm
